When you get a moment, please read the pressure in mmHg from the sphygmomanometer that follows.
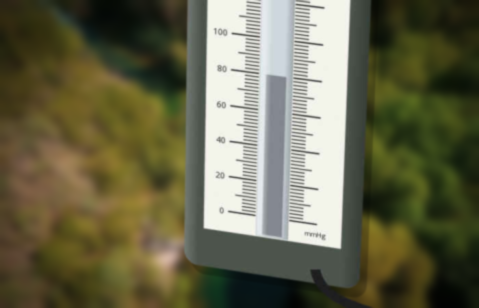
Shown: 80 mmHg
